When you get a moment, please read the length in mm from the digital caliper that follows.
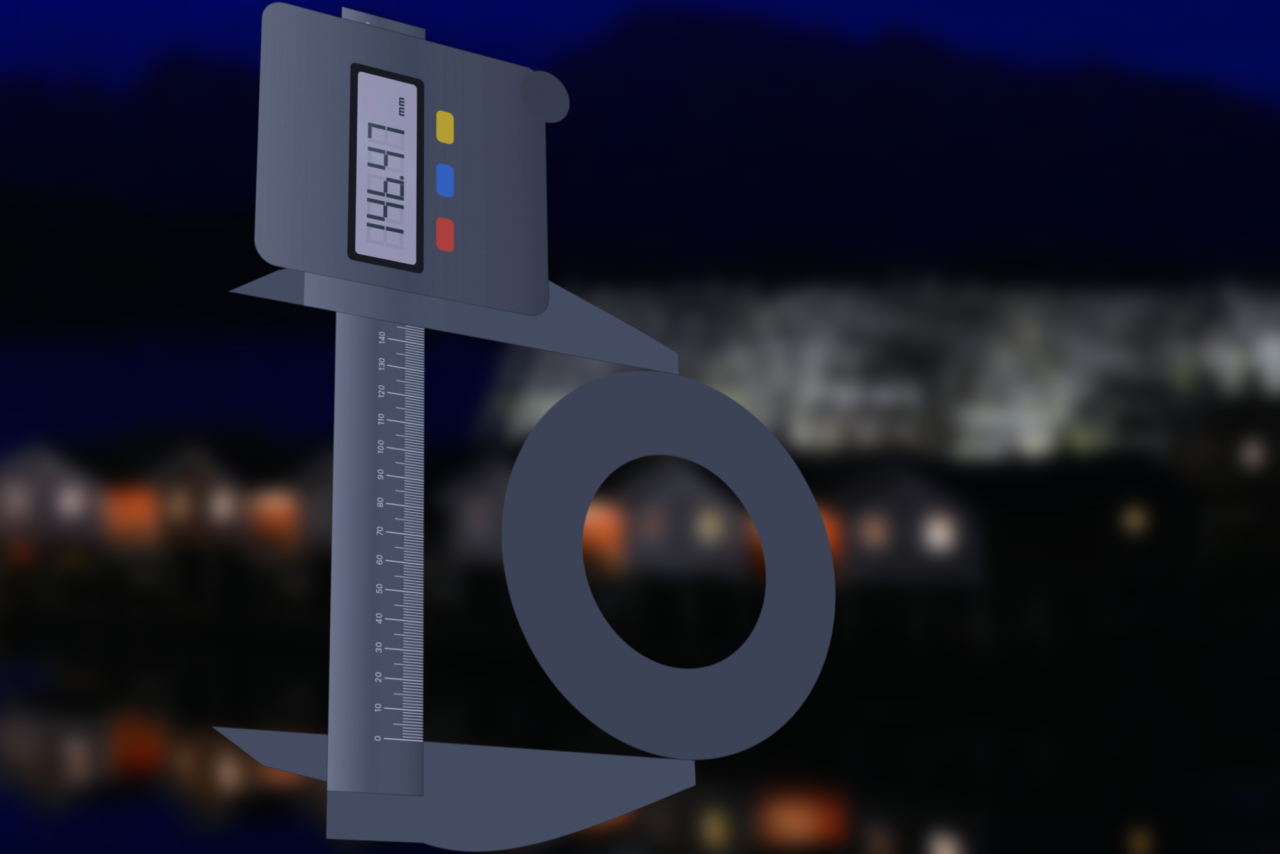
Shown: 146.47 mm
